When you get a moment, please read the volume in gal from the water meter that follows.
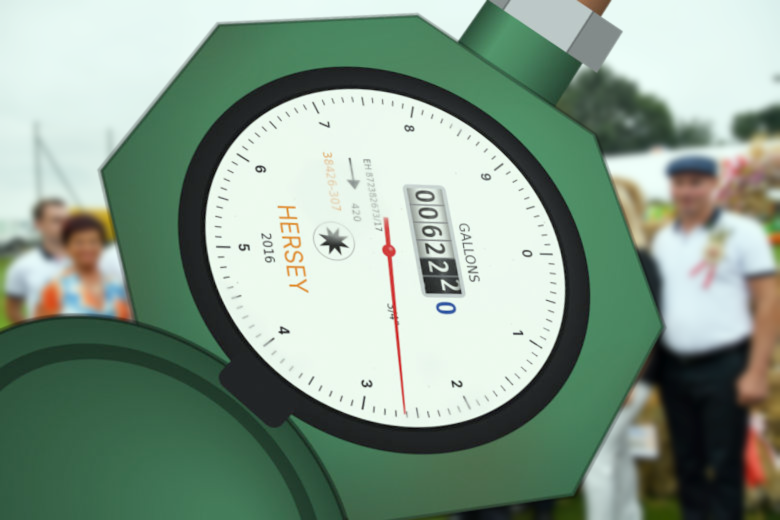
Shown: 62222.6 gal
